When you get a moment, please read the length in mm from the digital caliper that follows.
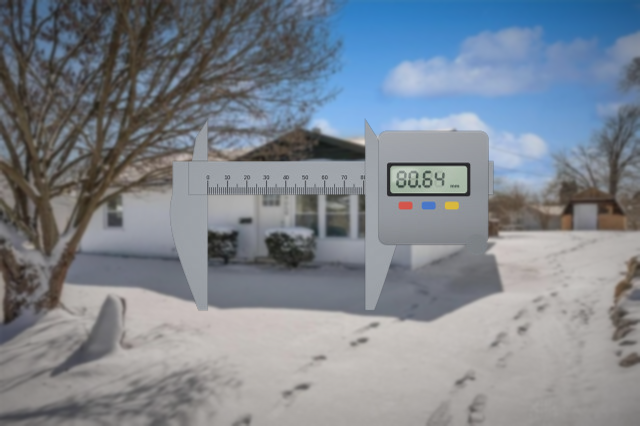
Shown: 80.64 mm
